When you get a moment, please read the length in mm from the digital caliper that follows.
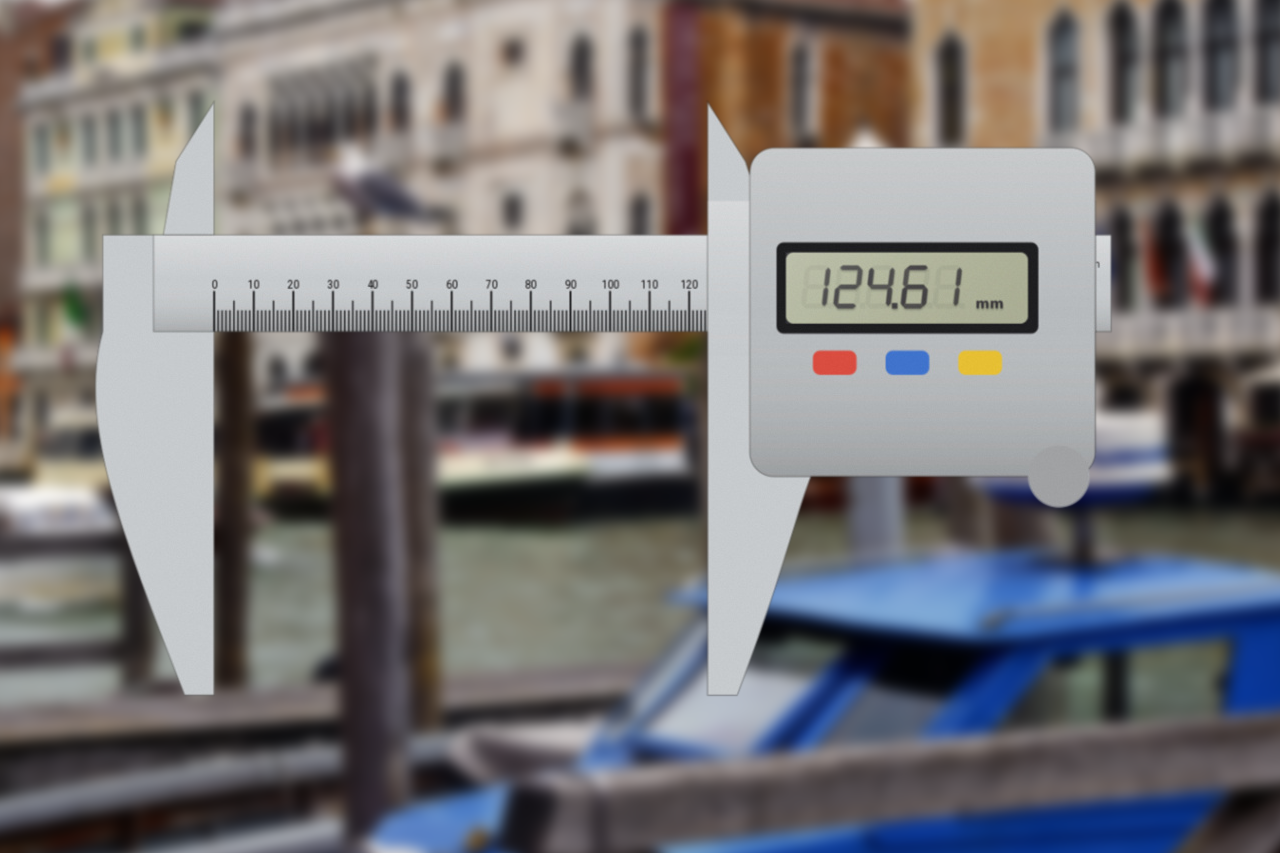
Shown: 124.61 mm
